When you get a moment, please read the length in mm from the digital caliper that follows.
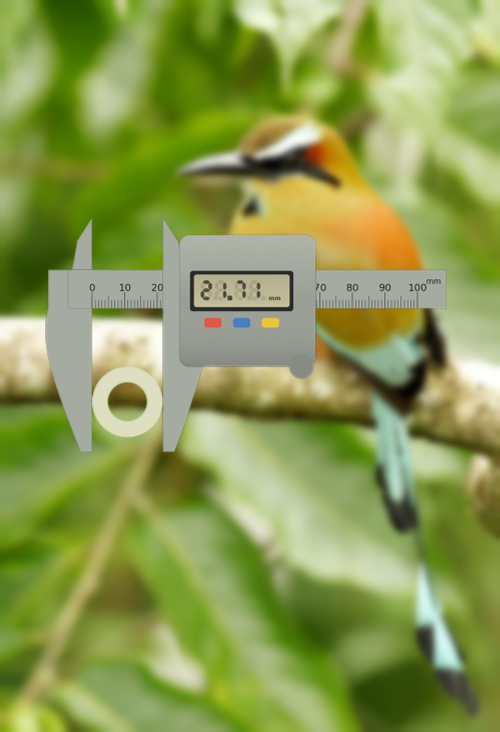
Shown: 21.71 mm
